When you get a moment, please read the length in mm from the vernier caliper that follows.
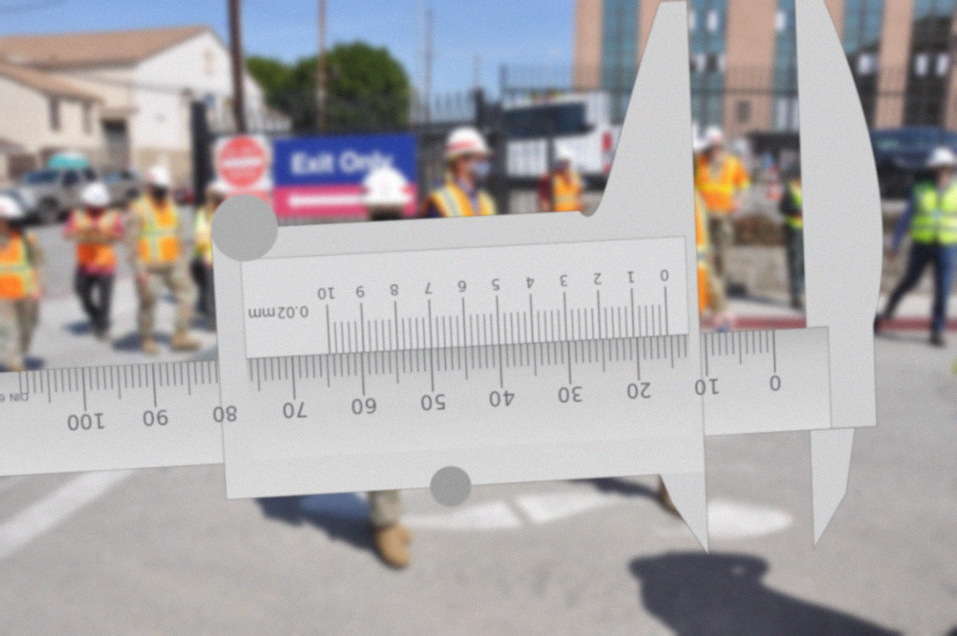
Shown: 15.6 mm
